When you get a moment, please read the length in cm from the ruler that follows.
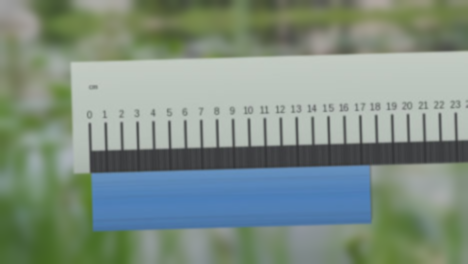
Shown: 17.5 cm
